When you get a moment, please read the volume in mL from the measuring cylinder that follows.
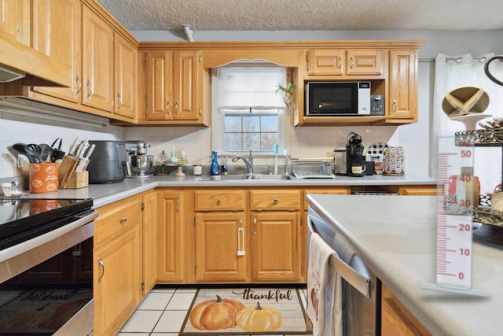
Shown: 25 mL
